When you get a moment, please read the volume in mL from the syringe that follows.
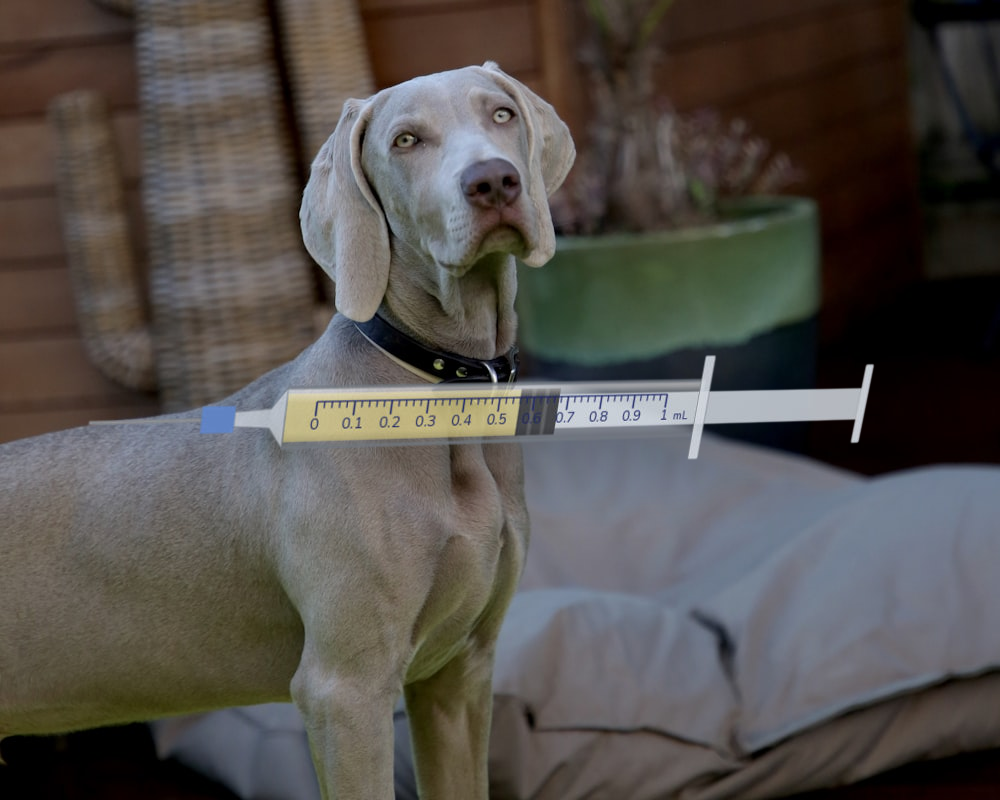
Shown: 0.56 mL
